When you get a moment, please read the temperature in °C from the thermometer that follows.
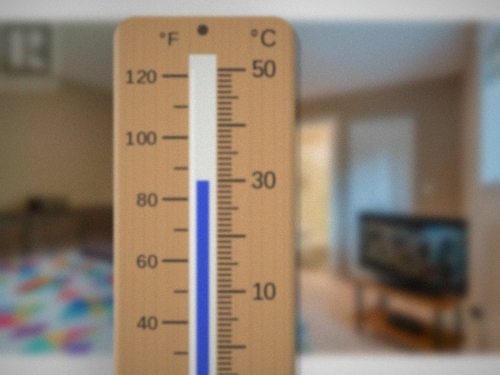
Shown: 30 °C
